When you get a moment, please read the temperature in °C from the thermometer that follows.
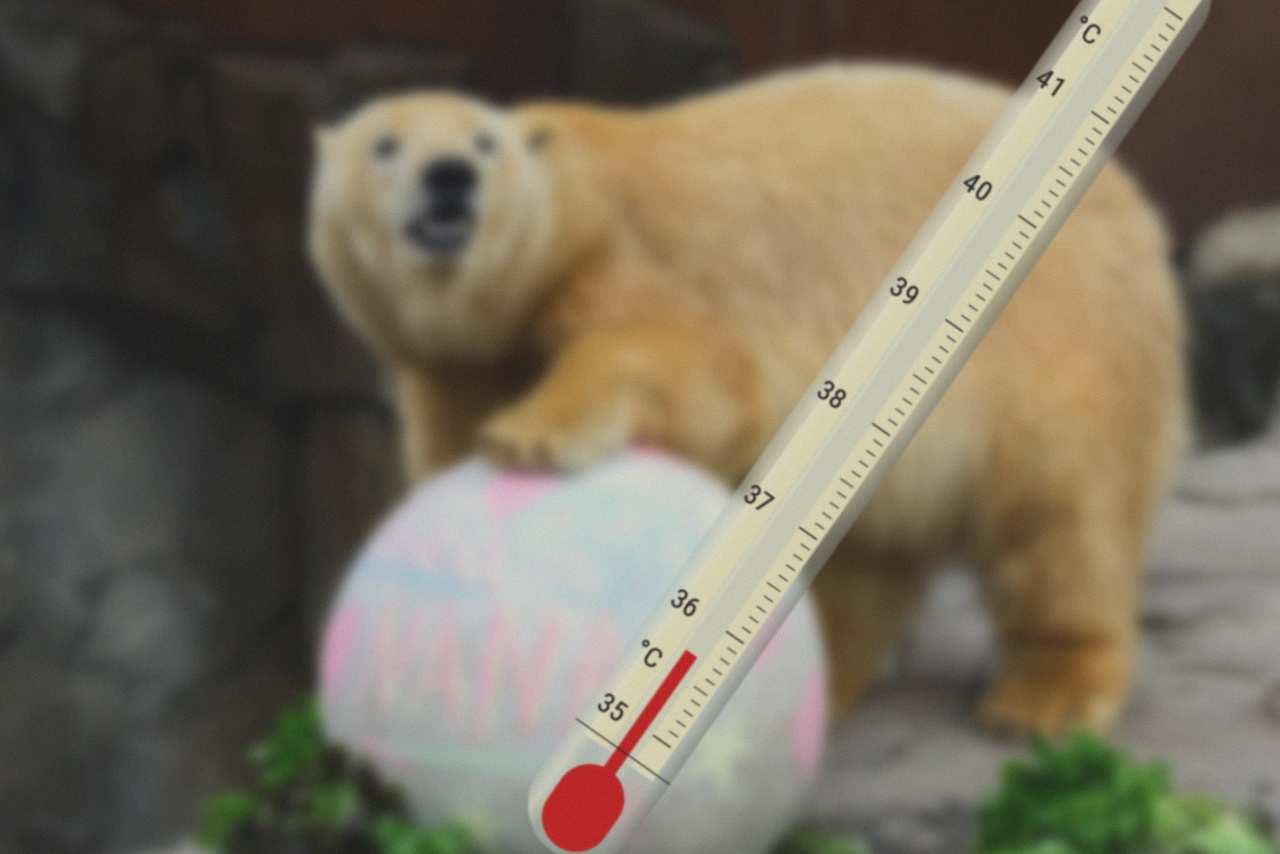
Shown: 35.7 °C
